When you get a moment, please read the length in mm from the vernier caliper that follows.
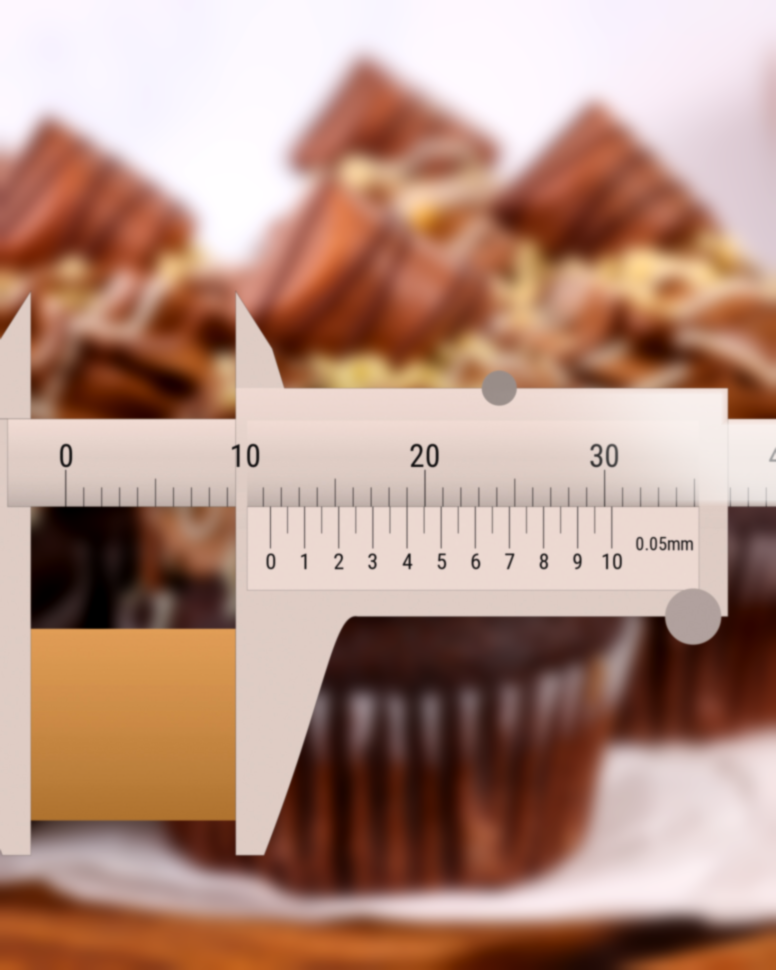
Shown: 11.4 mm
